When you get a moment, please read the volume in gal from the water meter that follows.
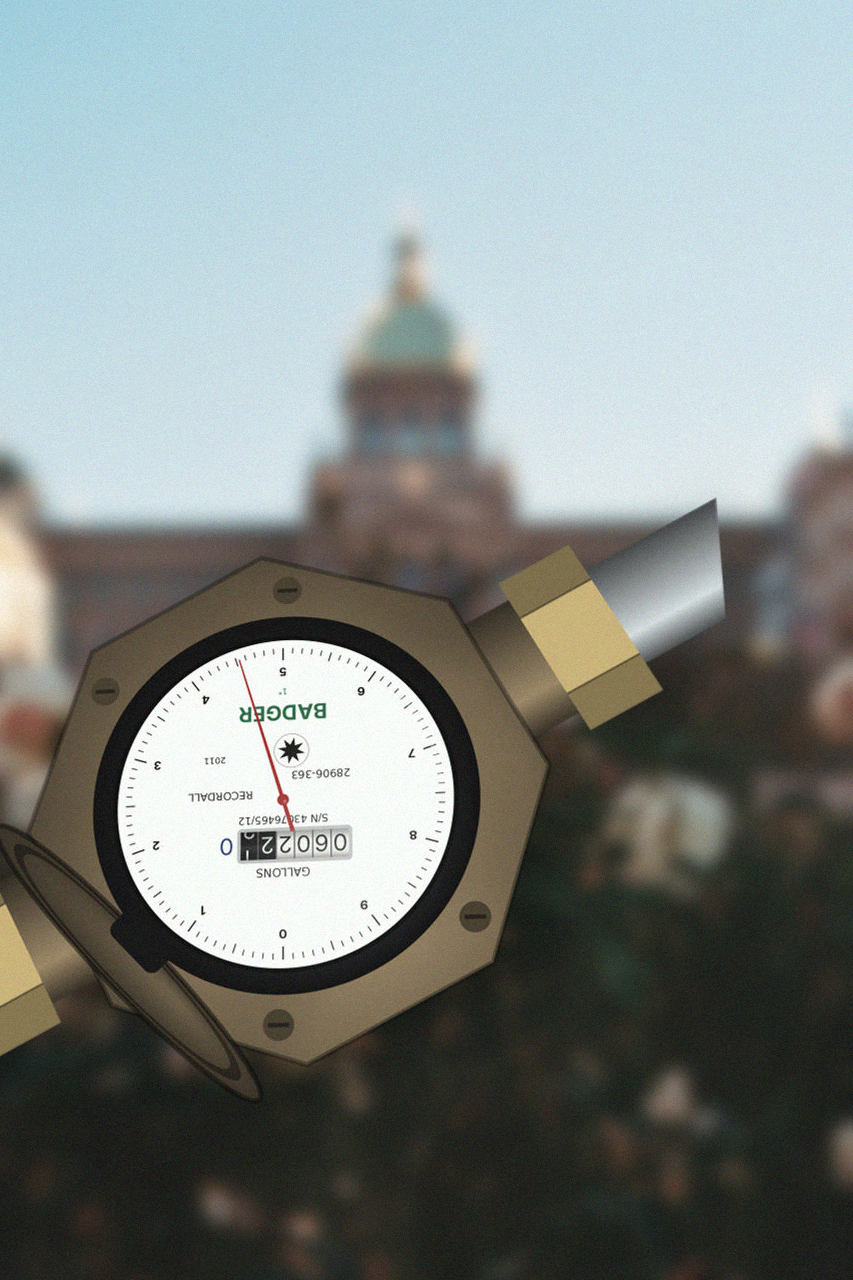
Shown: 602214.5 gal
